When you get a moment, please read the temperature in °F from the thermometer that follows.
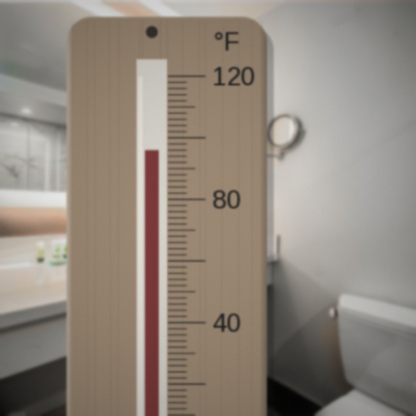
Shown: 96 °F
